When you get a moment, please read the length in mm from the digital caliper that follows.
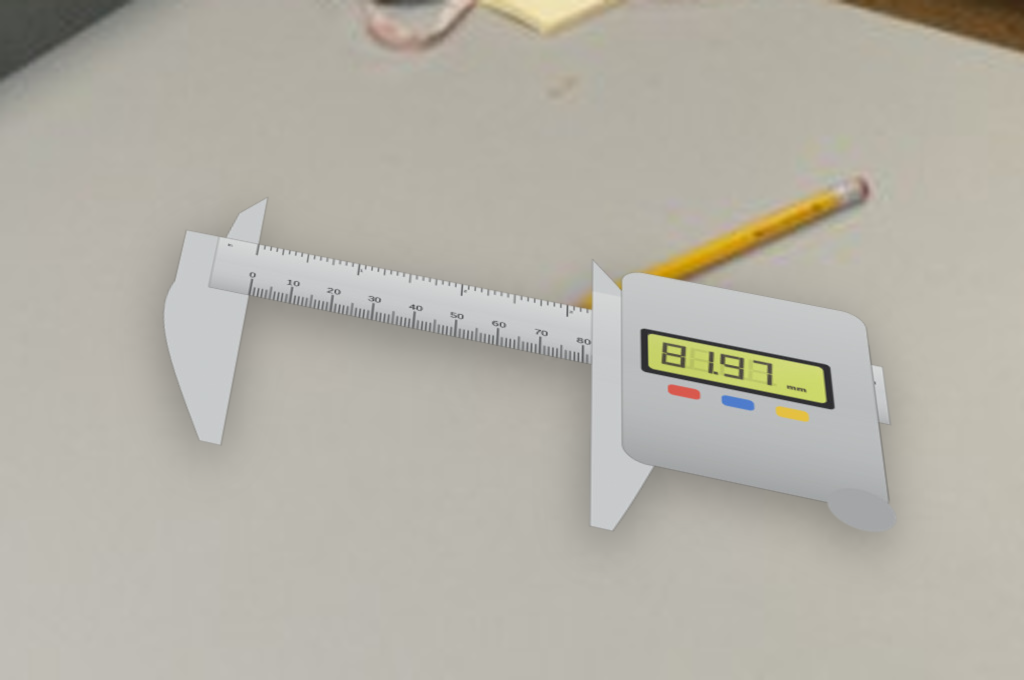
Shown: 81.97 mm
